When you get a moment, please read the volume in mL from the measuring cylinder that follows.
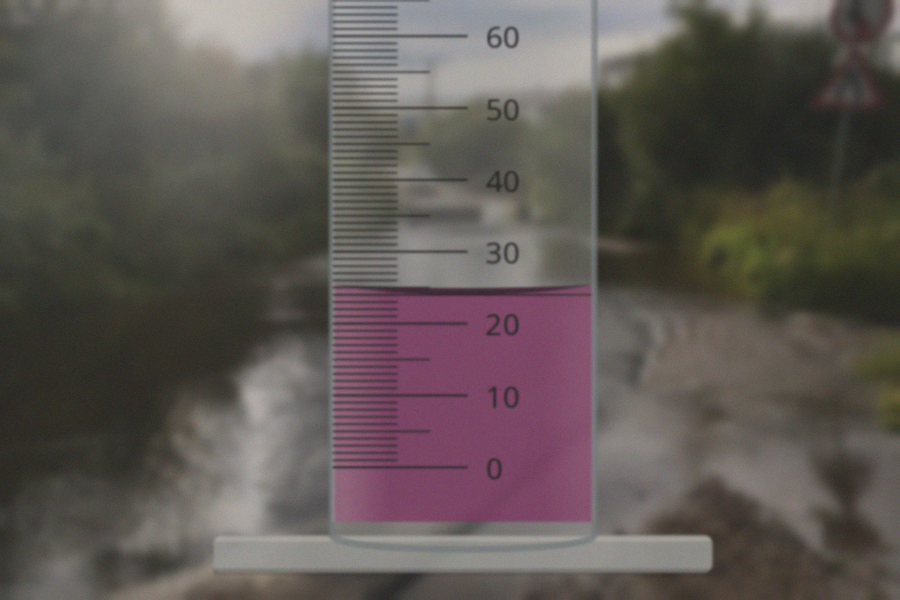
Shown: 24 mL
